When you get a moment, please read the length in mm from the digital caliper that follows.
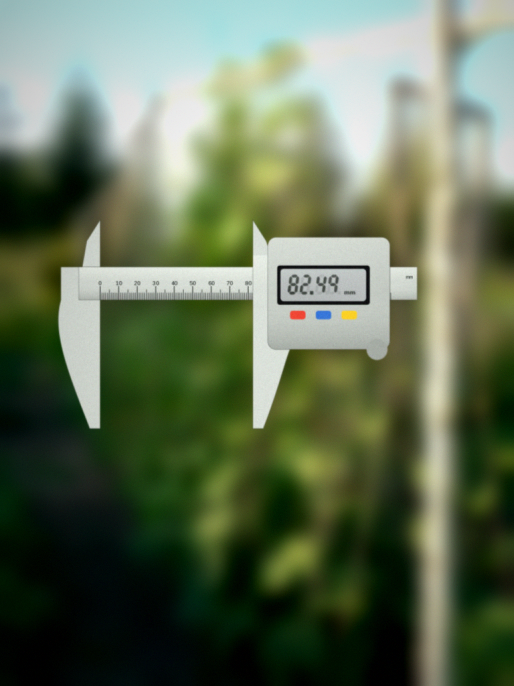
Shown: 82.49 mm
